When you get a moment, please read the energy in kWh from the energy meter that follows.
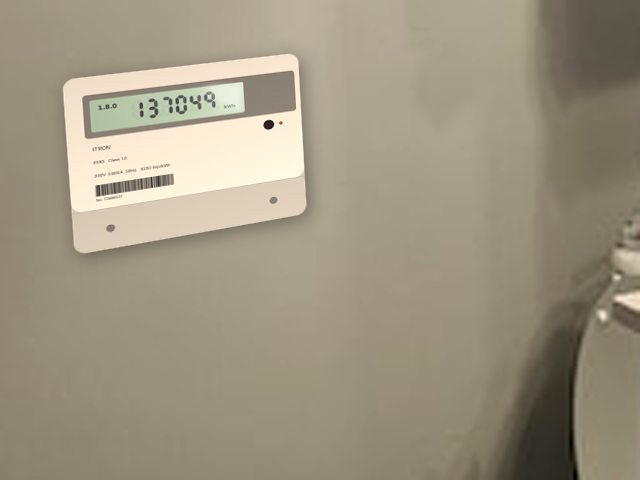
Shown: 137049 kWh
